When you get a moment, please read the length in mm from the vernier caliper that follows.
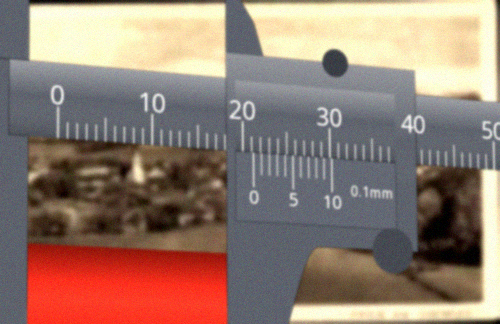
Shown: 21.2 mm
